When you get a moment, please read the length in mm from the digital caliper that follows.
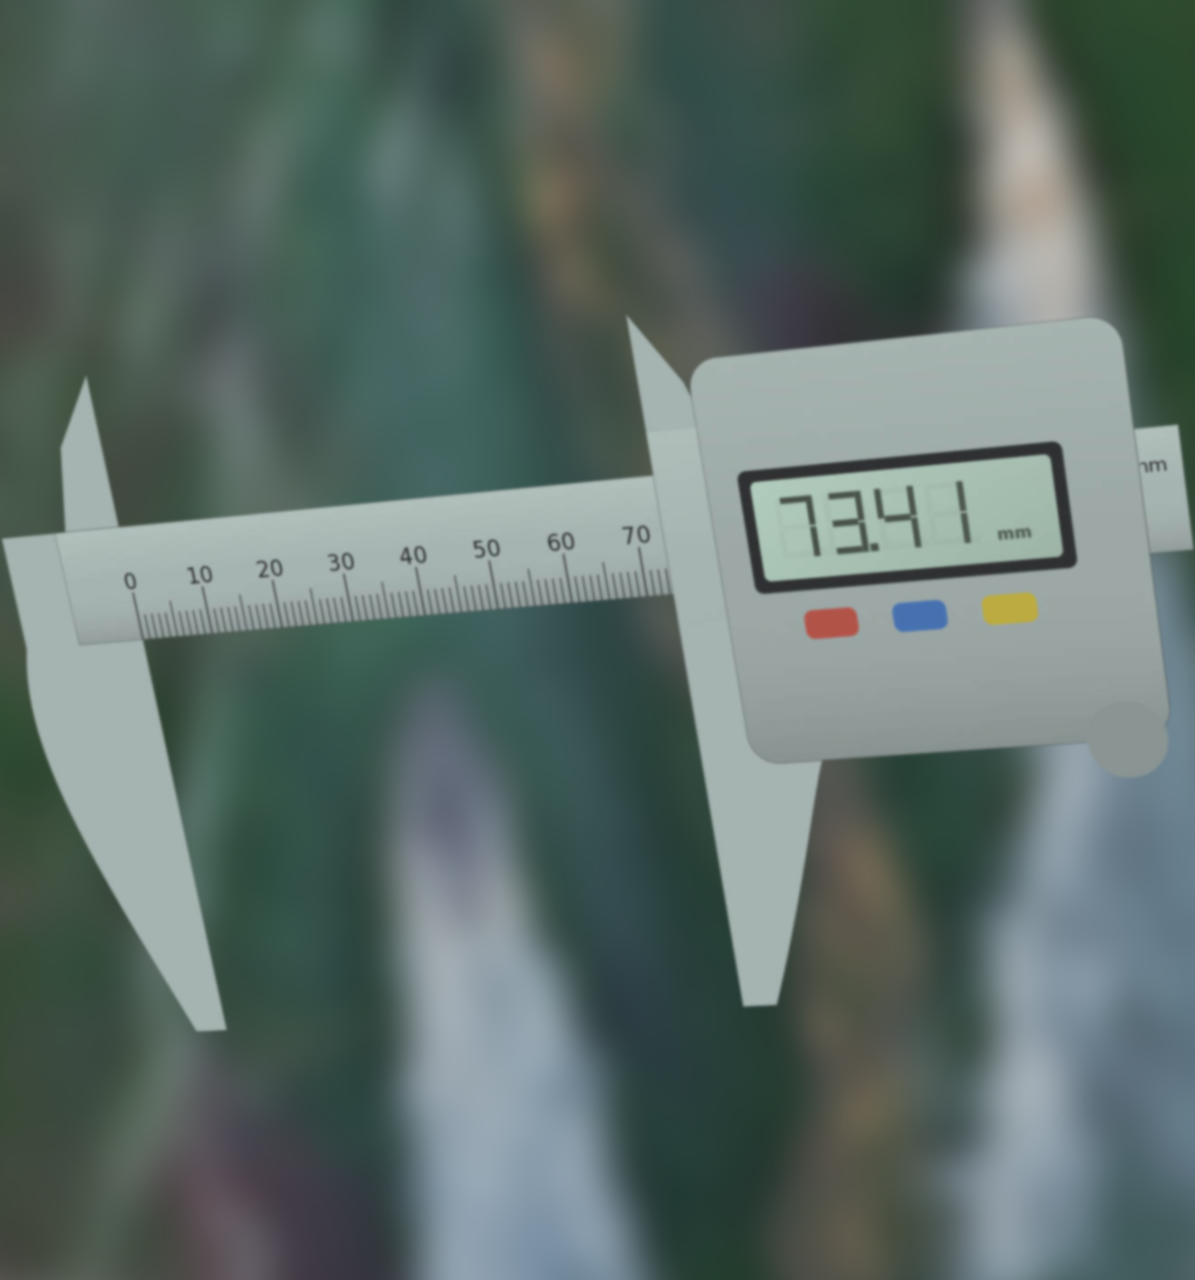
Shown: 73.41 mm
